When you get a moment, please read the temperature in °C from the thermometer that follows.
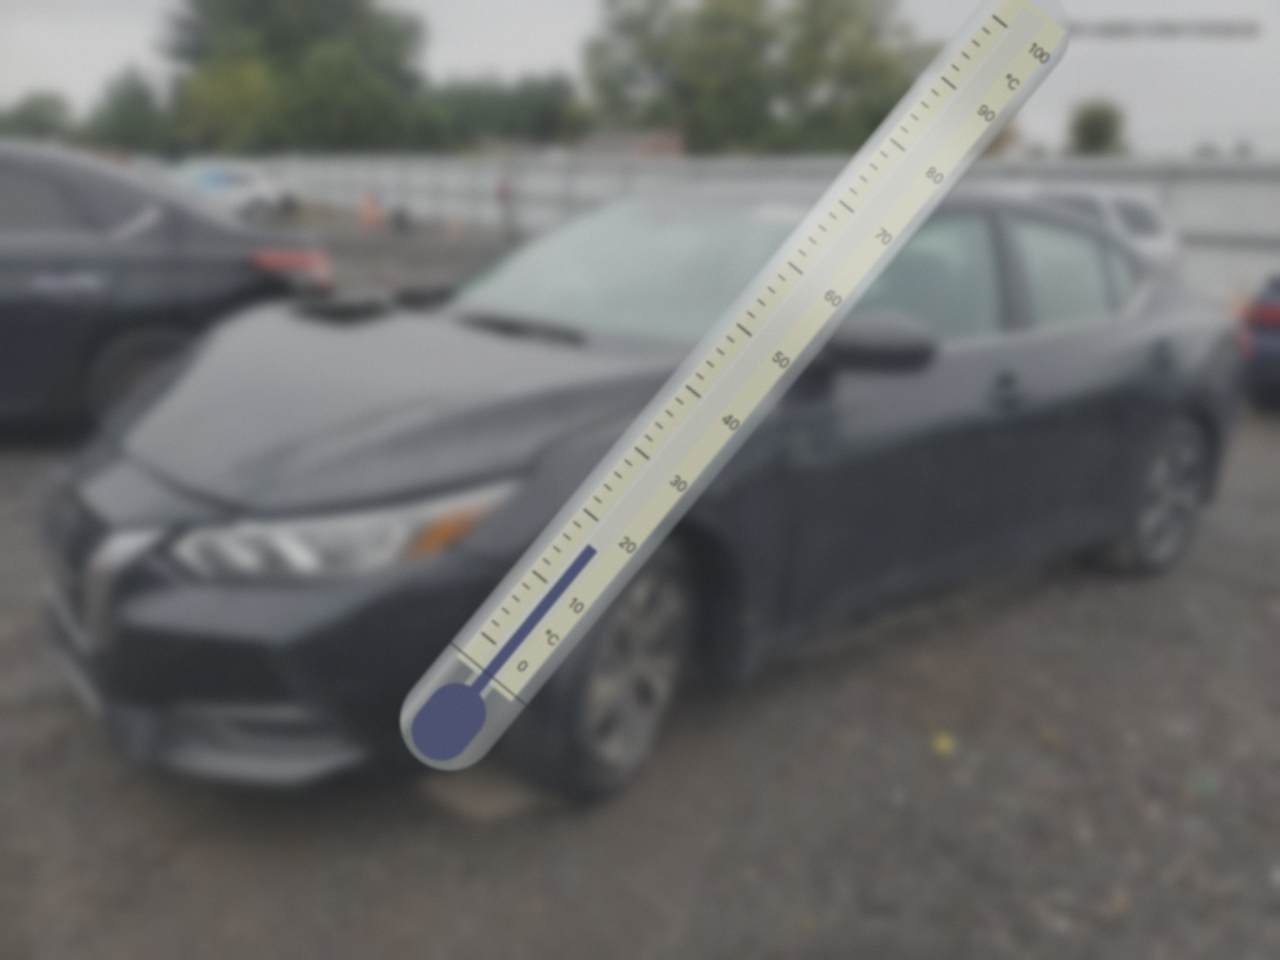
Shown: 17 °C
